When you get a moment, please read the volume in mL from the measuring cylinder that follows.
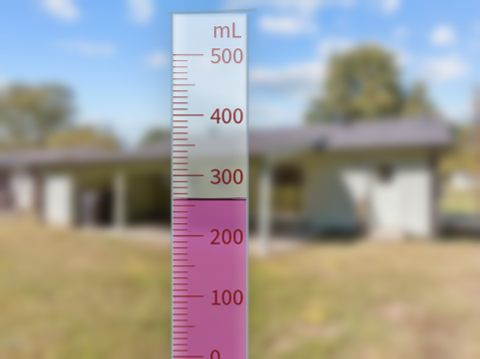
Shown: 260 mL
